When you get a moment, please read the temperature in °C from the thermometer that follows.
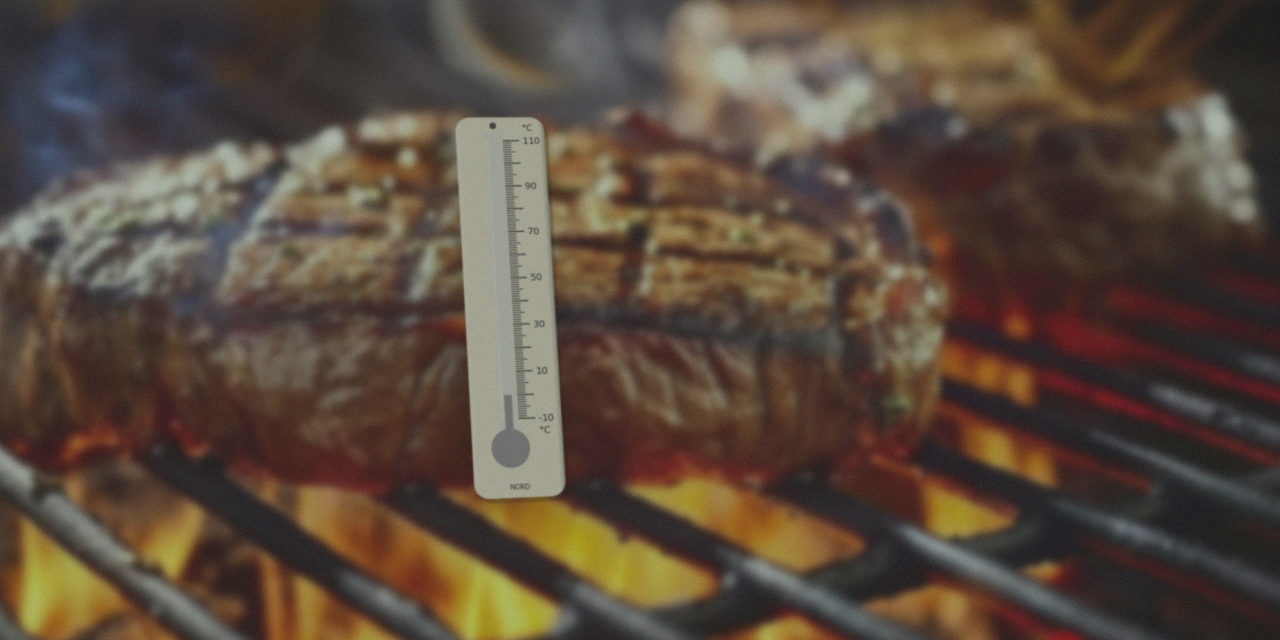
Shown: 0 °C
